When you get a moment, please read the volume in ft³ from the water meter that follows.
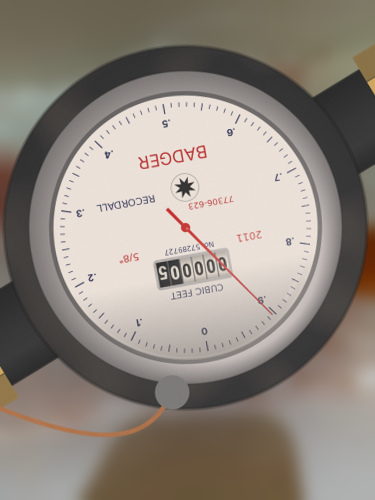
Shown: 4.90 ft³
